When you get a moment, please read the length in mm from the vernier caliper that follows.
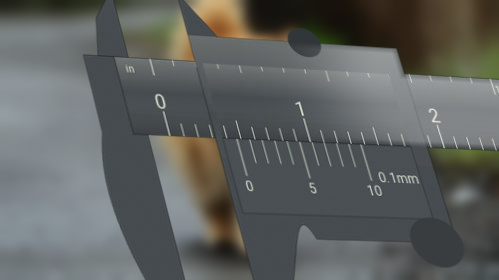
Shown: 4.7 mm
